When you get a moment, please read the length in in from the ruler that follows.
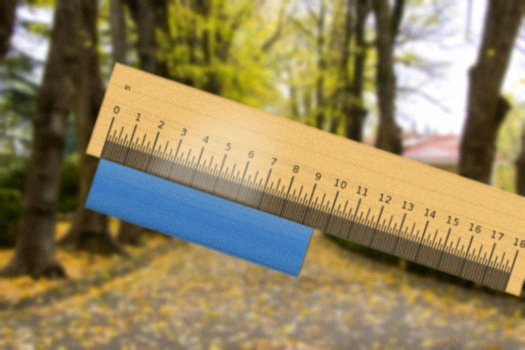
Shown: 9.5 in
